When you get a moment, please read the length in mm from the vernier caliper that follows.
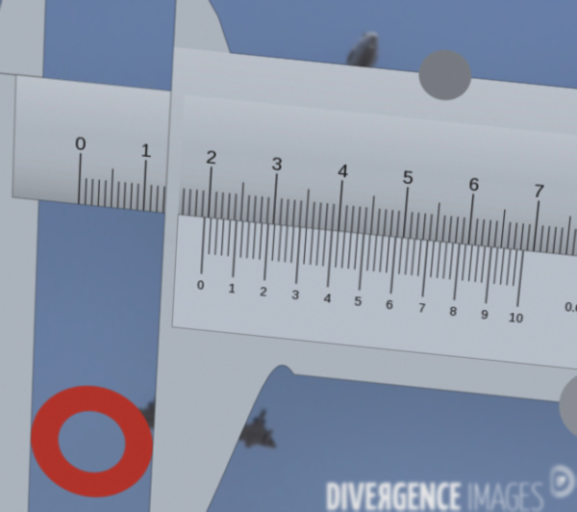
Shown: 19.4 mm
